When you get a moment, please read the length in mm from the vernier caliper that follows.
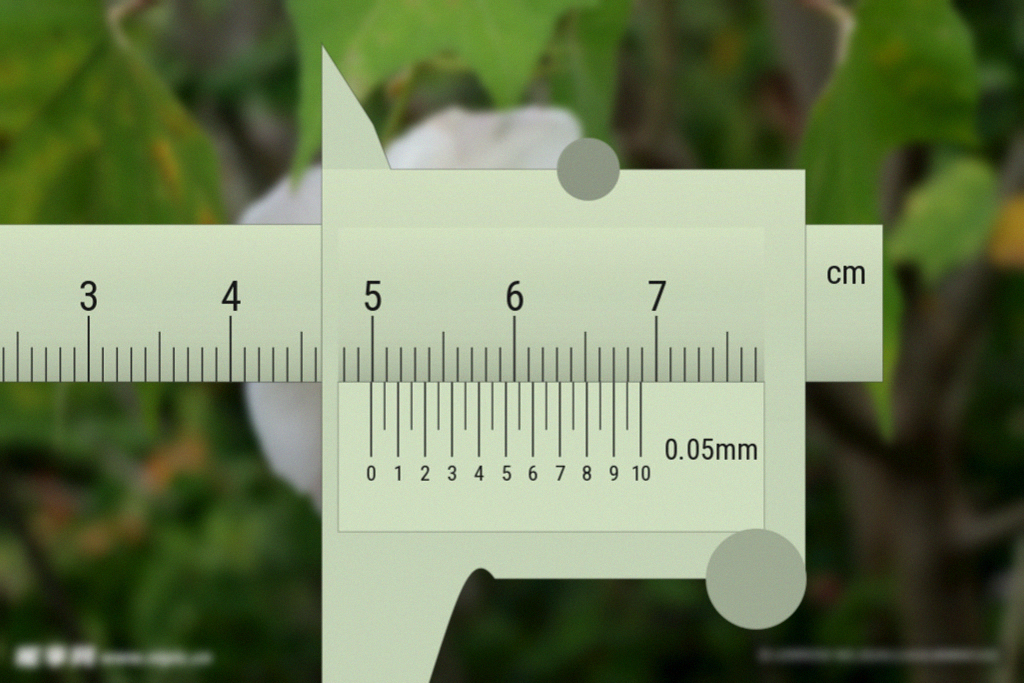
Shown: 49.9 mm
